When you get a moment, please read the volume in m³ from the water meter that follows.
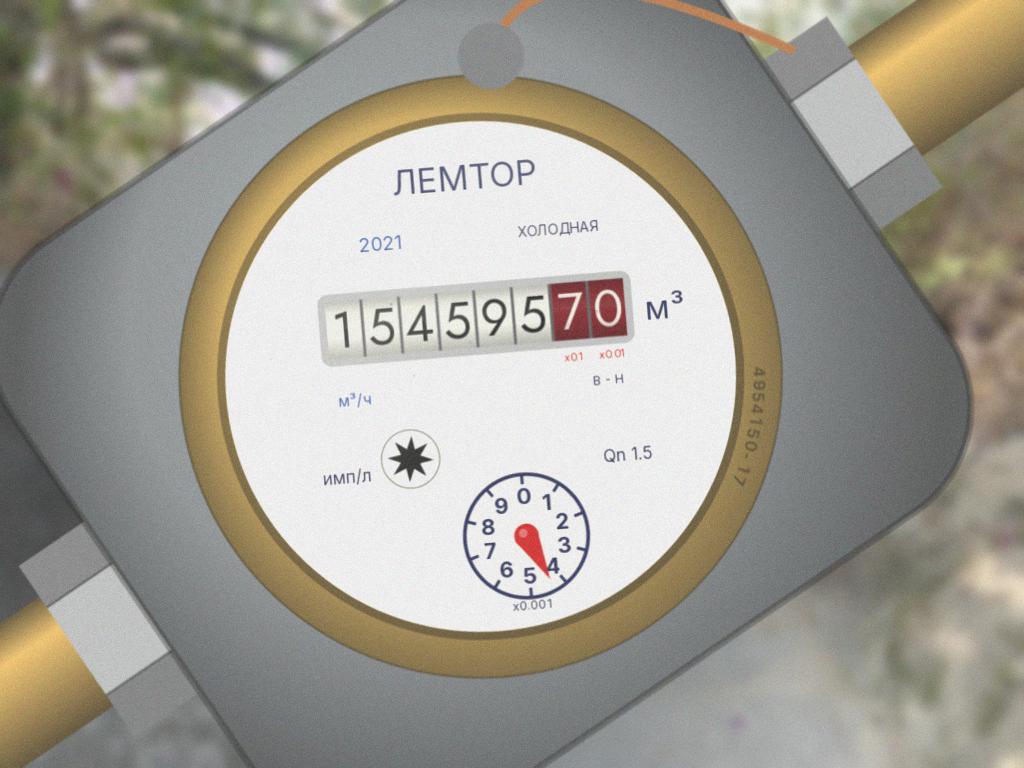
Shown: 154595.704 m³
